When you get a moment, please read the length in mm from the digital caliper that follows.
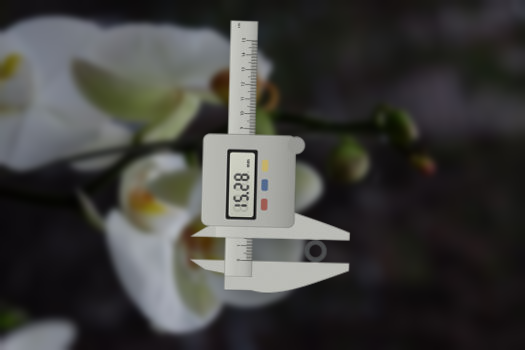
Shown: 15.28 mm
